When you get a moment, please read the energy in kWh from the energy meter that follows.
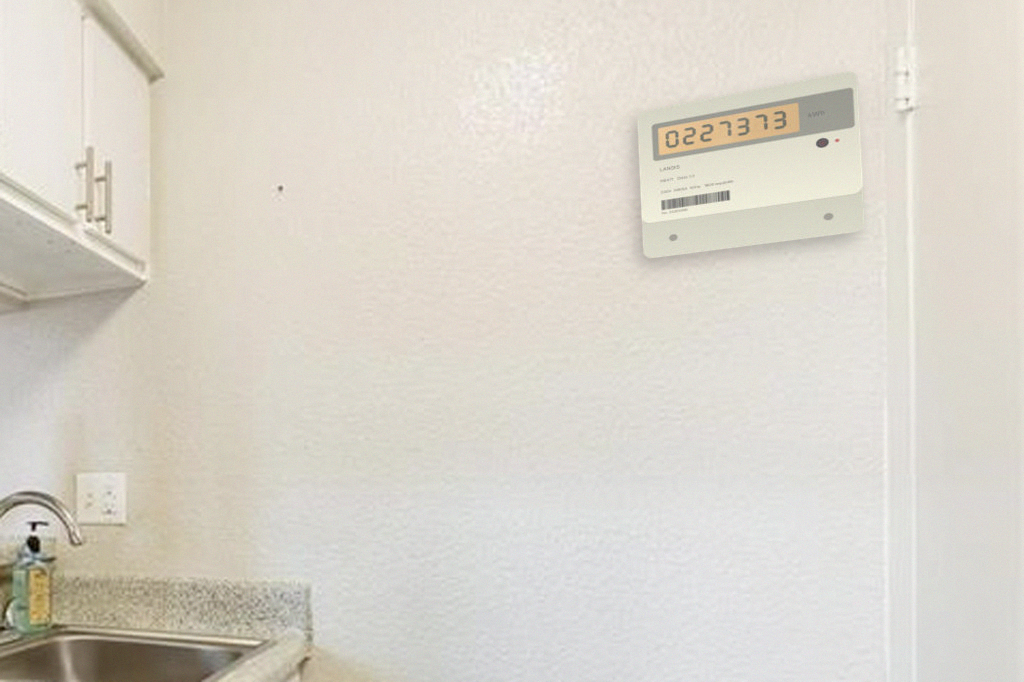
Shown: 227373 kWh
